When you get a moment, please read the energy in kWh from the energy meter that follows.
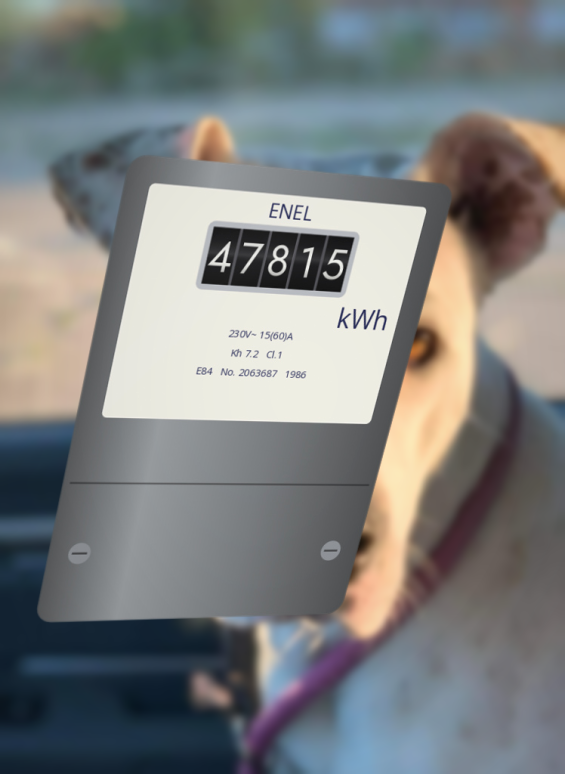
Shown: 47815 kWh
